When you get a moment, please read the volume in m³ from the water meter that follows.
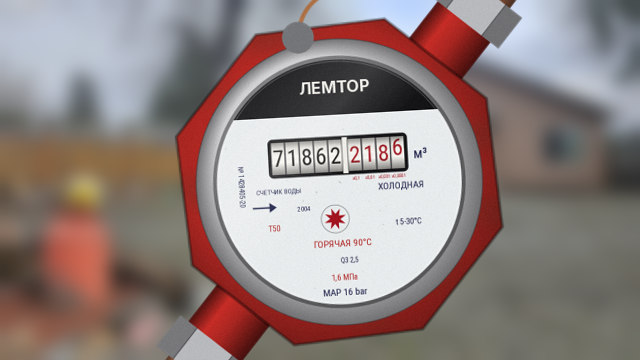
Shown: 71862.2186 m³
